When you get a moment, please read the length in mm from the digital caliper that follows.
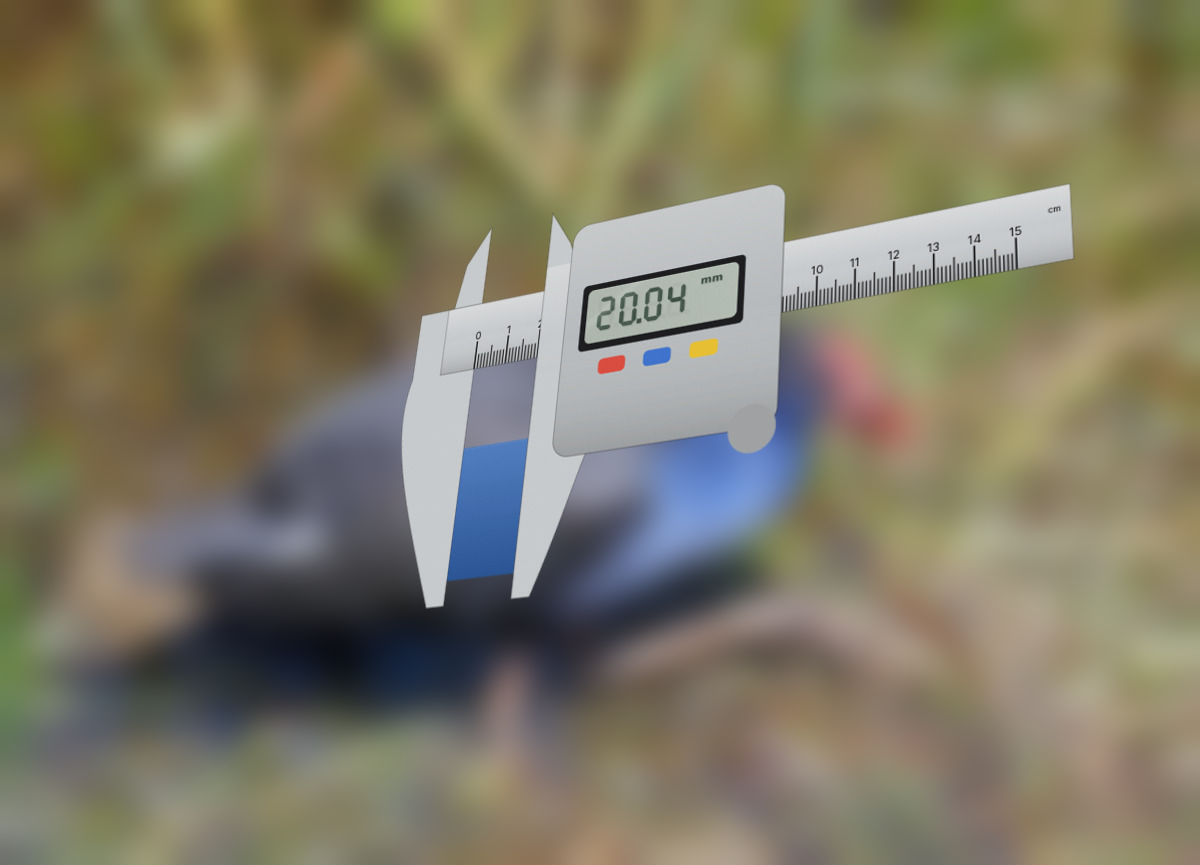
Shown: 20.04 mm
